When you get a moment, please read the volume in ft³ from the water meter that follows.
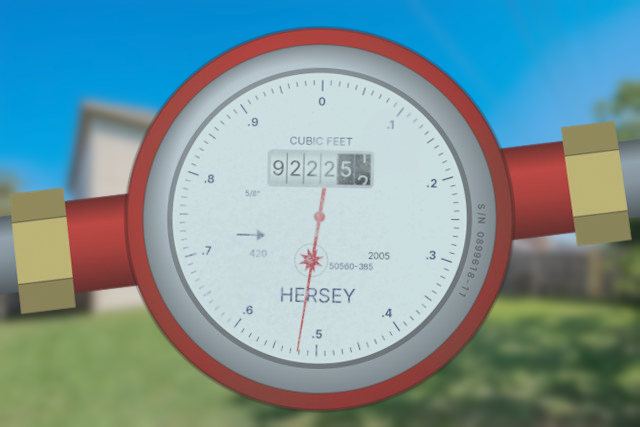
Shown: 922251.52 ft³
